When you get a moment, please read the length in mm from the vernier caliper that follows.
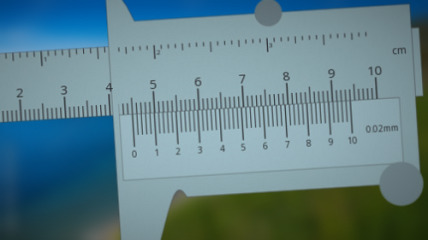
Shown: 45.0 mm
